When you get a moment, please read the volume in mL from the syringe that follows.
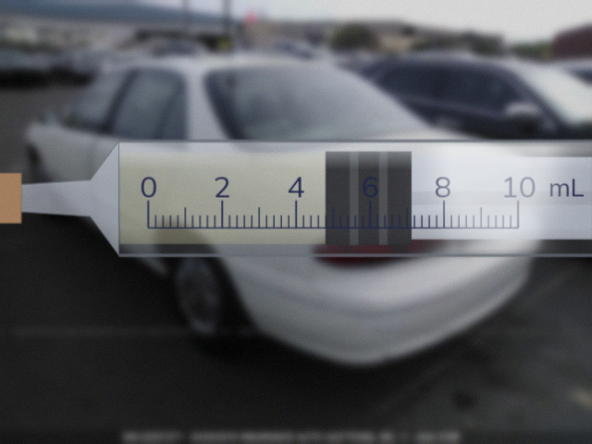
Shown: 4.8 mL
